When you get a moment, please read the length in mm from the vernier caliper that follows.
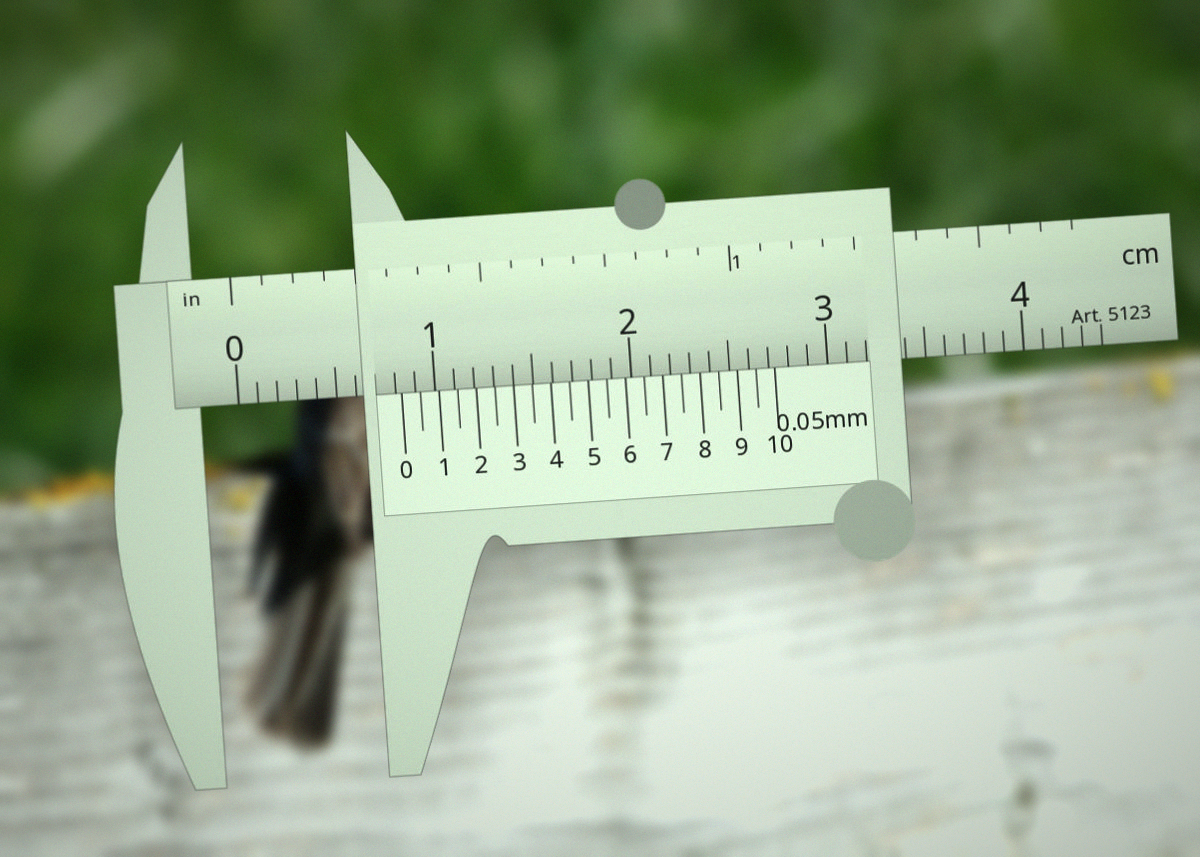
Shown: 8.3 mm
